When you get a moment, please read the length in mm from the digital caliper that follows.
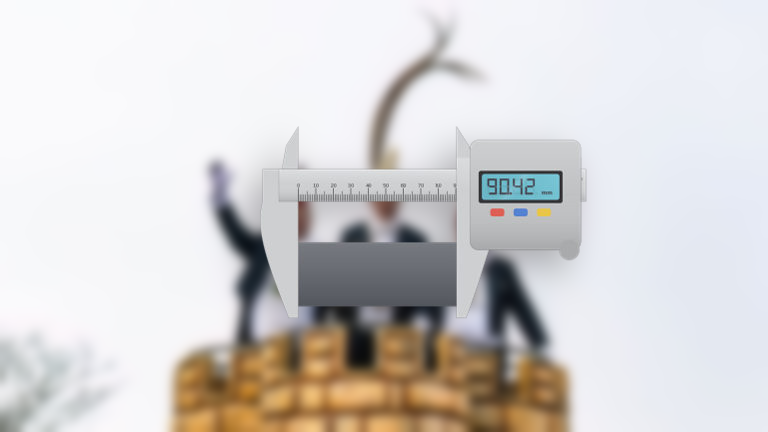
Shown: 90.42 mm
